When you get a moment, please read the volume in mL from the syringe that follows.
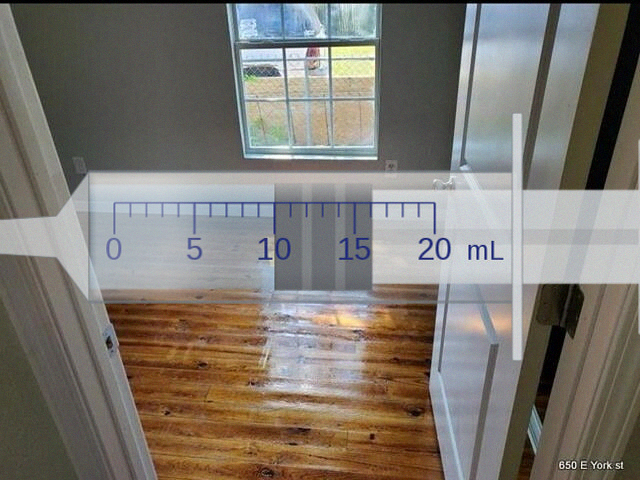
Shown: 10 mL
